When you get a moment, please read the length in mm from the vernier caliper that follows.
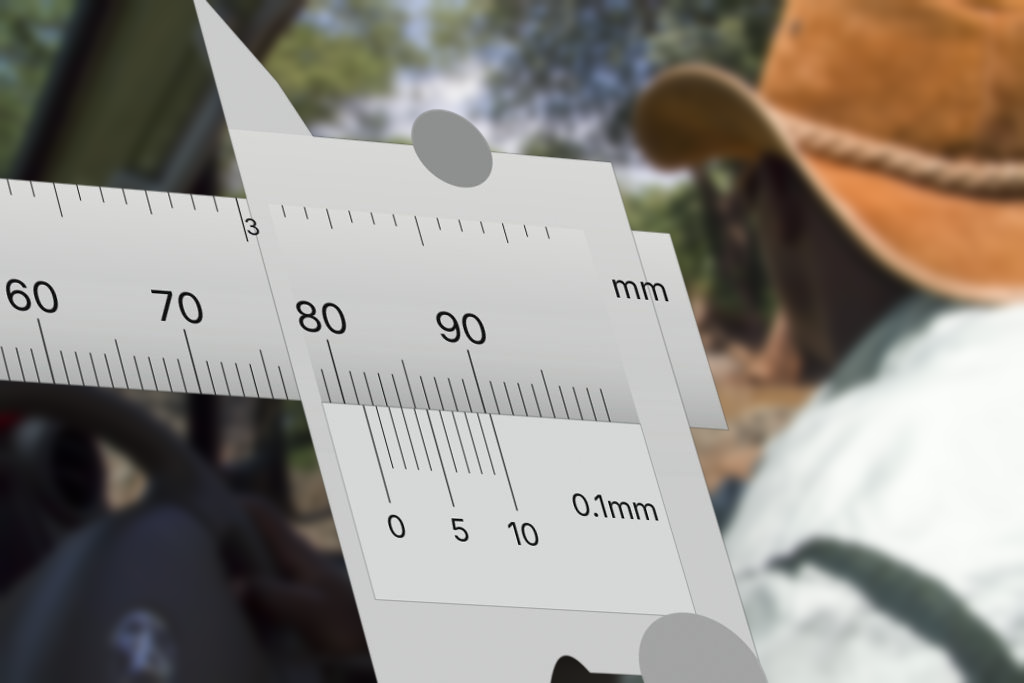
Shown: 81.3 mm
